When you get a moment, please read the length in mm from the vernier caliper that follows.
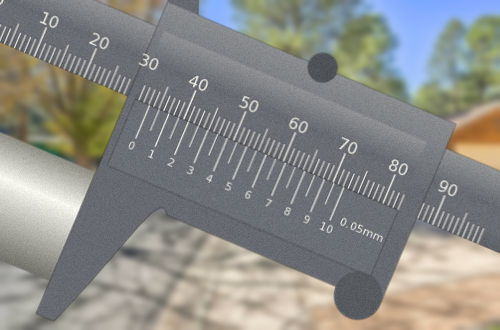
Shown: 33.2 mm
